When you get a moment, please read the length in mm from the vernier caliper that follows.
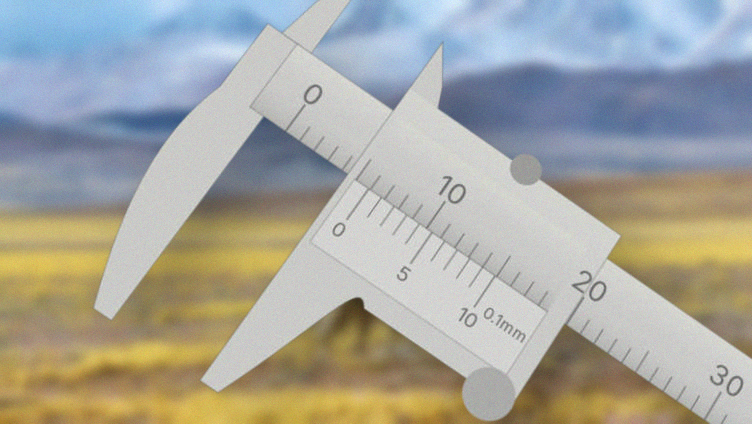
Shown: 5.9 mm
